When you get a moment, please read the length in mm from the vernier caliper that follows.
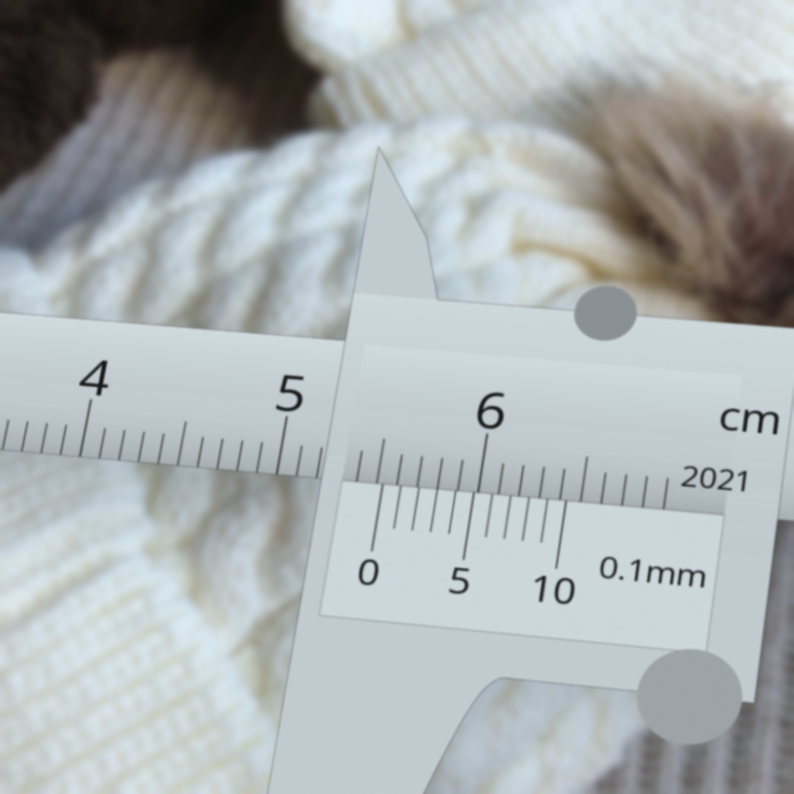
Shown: 55.3 mm
